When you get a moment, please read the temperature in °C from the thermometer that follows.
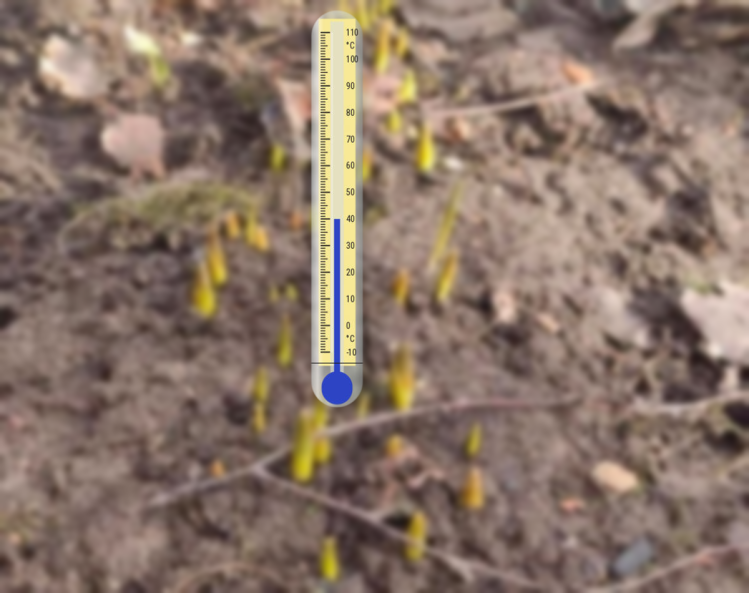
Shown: 40 °C
